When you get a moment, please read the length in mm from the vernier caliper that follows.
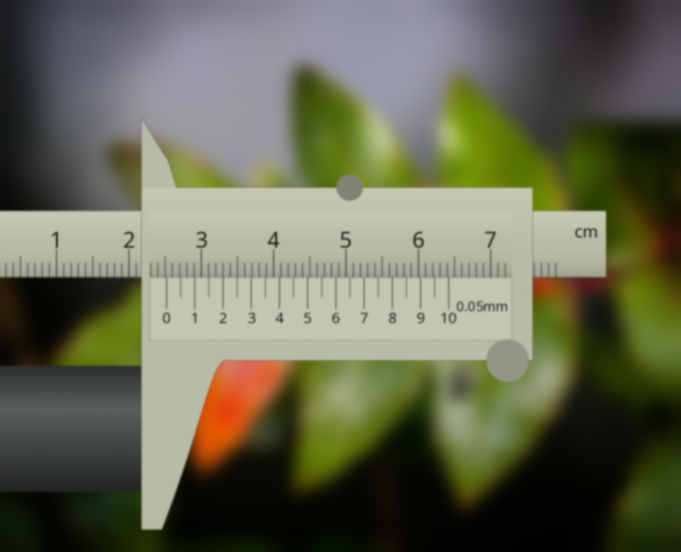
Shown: 25.2 mm
